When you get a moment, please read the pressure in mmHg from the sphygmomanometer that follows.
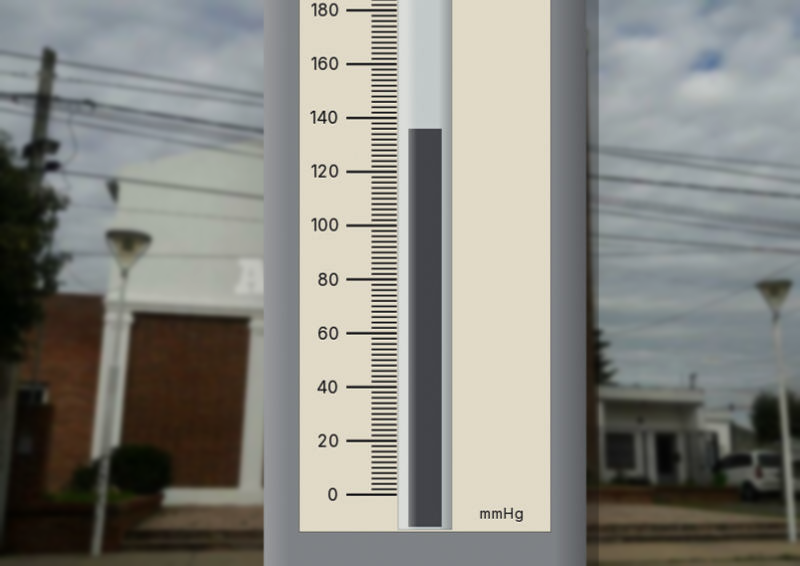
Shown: 136 mmHg
